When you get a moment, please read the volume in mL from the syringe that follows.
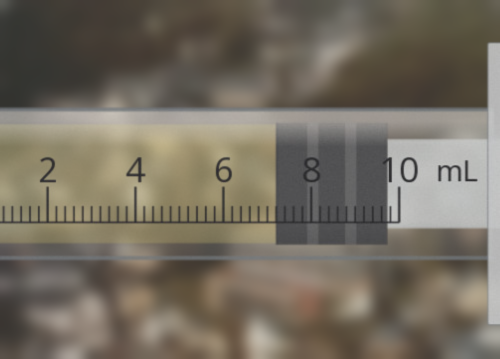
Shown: 7.2 mL
